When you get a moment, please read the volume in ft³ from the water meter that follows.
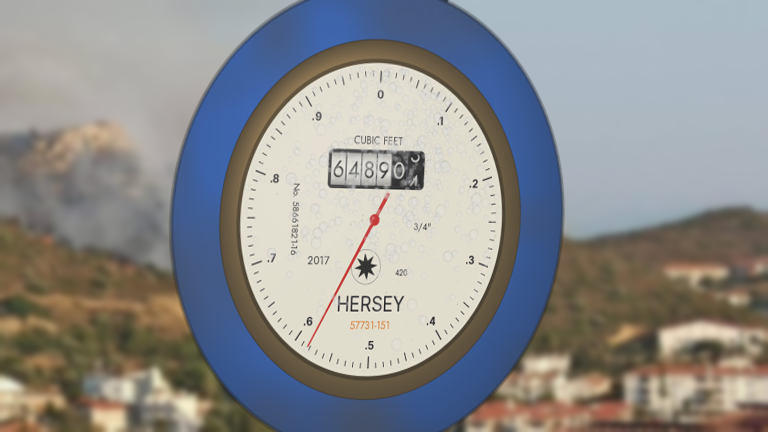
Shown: 648903.58 ft³
